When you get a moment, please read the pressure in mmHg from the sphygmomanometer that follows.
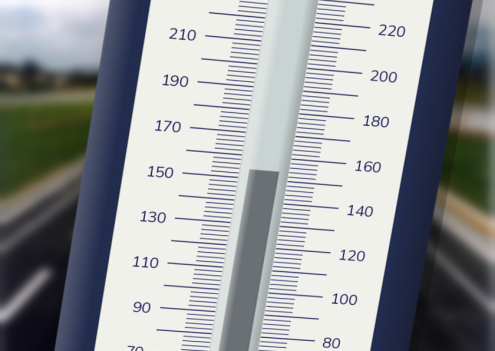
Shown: 154 mmHg
